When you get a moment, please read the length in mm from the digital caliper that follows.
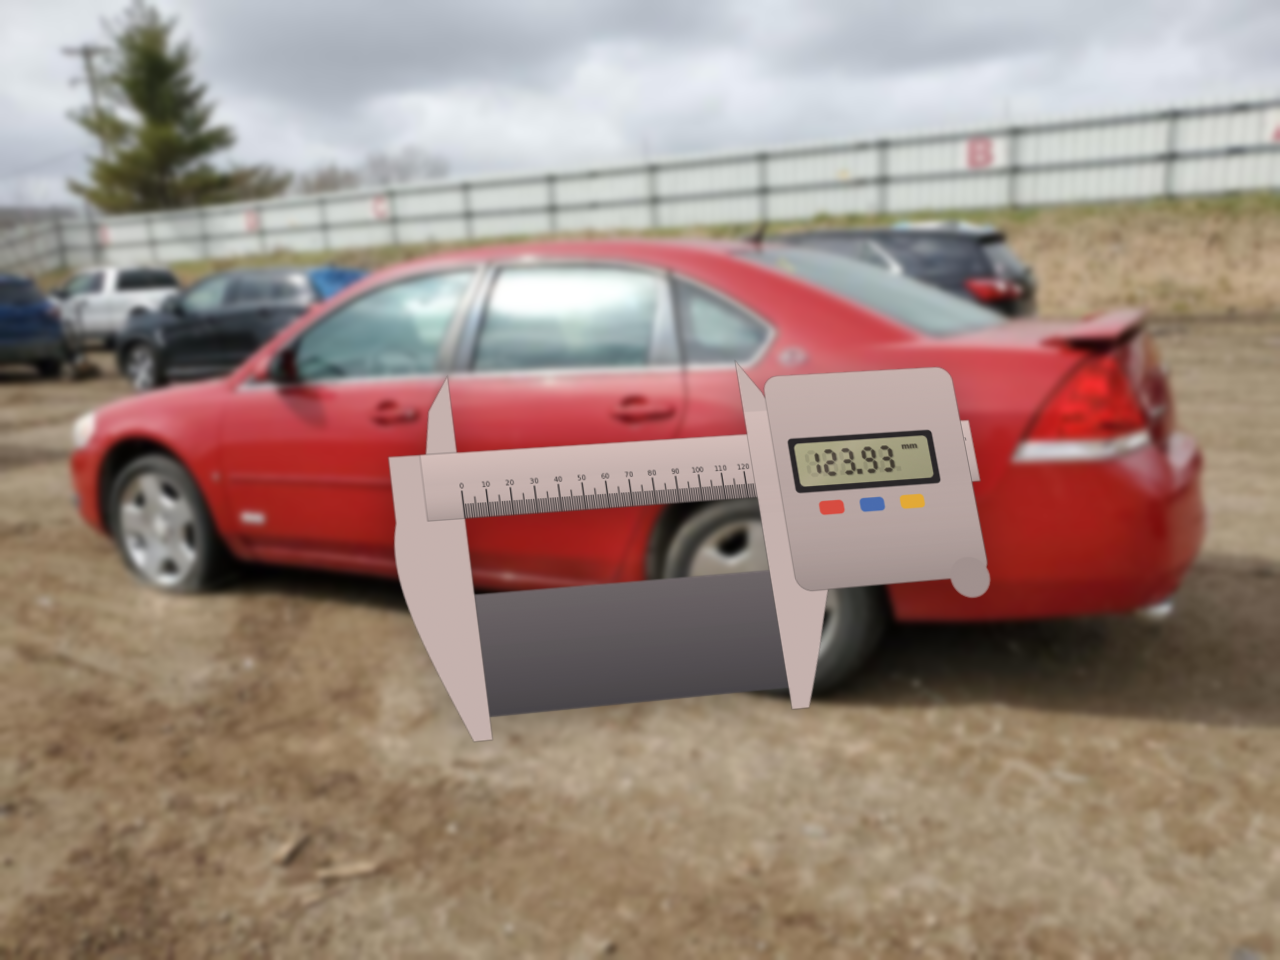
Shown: 123.93 mm
